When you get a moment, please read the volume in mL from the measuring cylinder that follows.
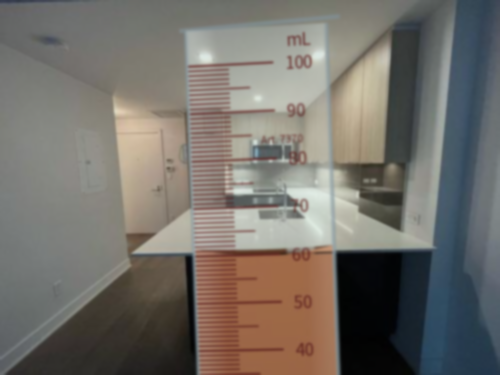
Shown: 60 mL
